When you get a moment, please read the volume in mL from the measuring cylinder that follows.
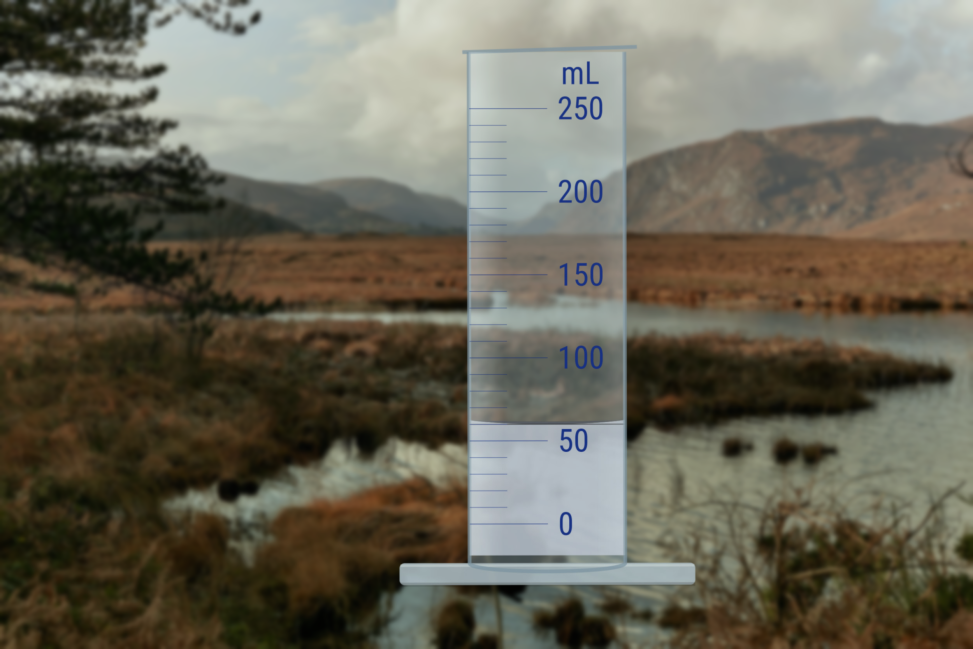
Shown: 60 mL
